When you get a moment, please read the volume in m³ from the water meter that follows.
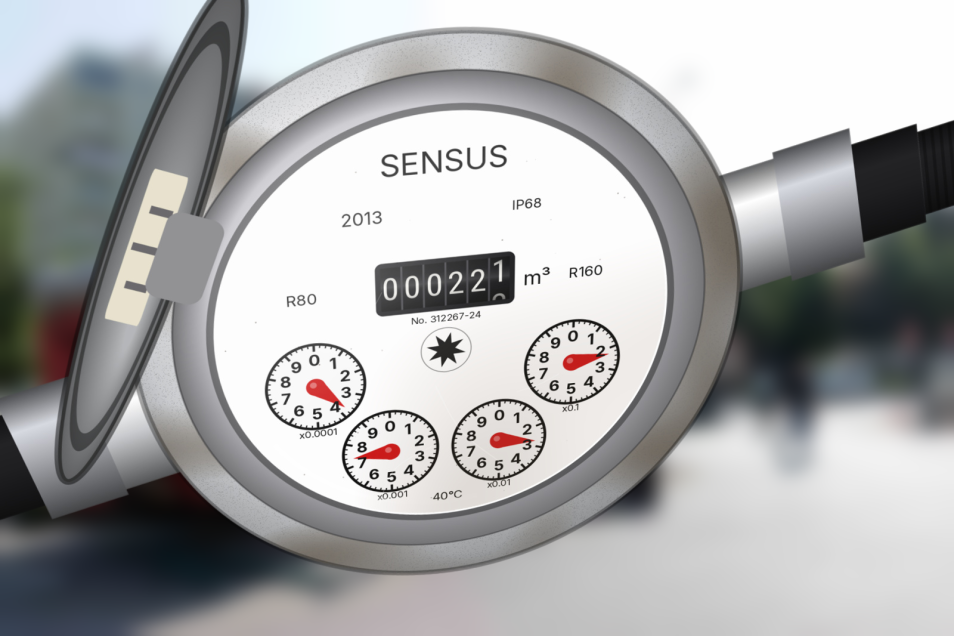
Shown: 221.2273 m³
